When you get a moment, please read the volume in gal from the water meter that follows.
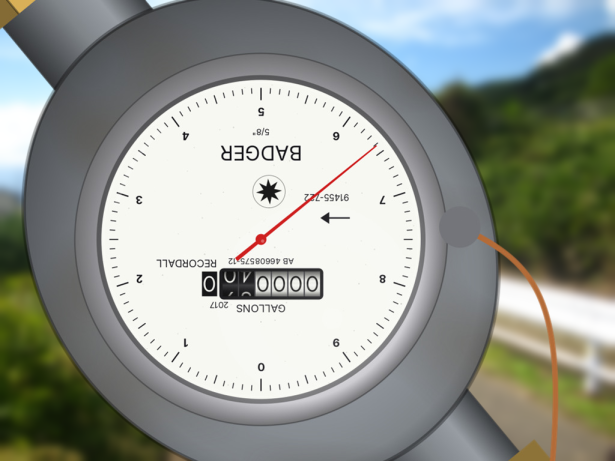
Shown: 396.4 gal
